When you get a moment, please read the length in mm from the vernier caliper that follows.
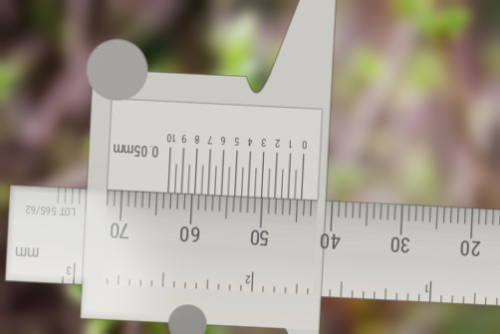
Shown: 44.4 mm
